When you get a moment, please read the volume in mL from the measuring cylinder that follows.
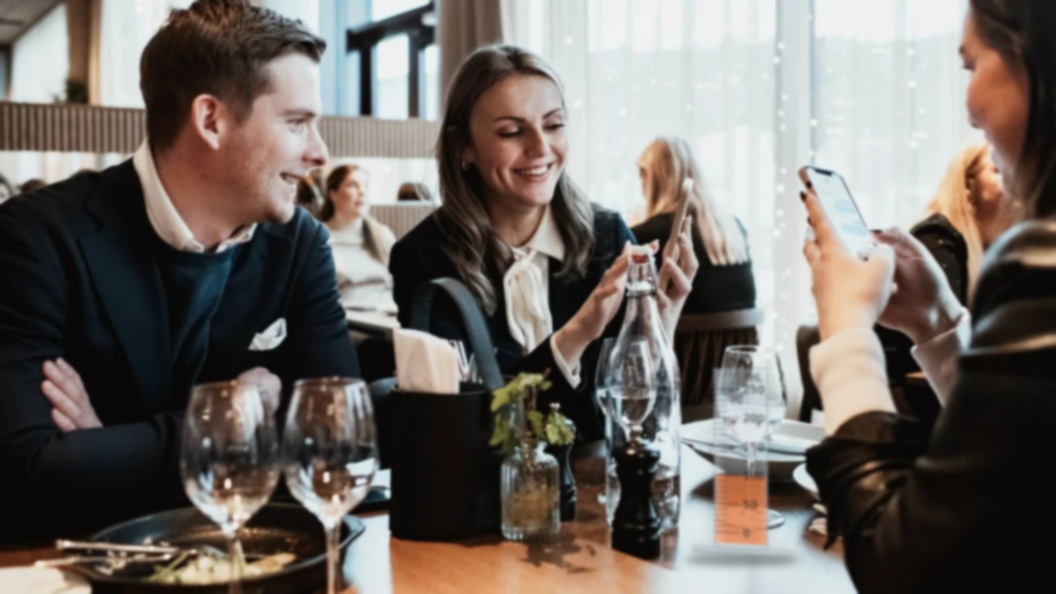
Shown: 100 mL
